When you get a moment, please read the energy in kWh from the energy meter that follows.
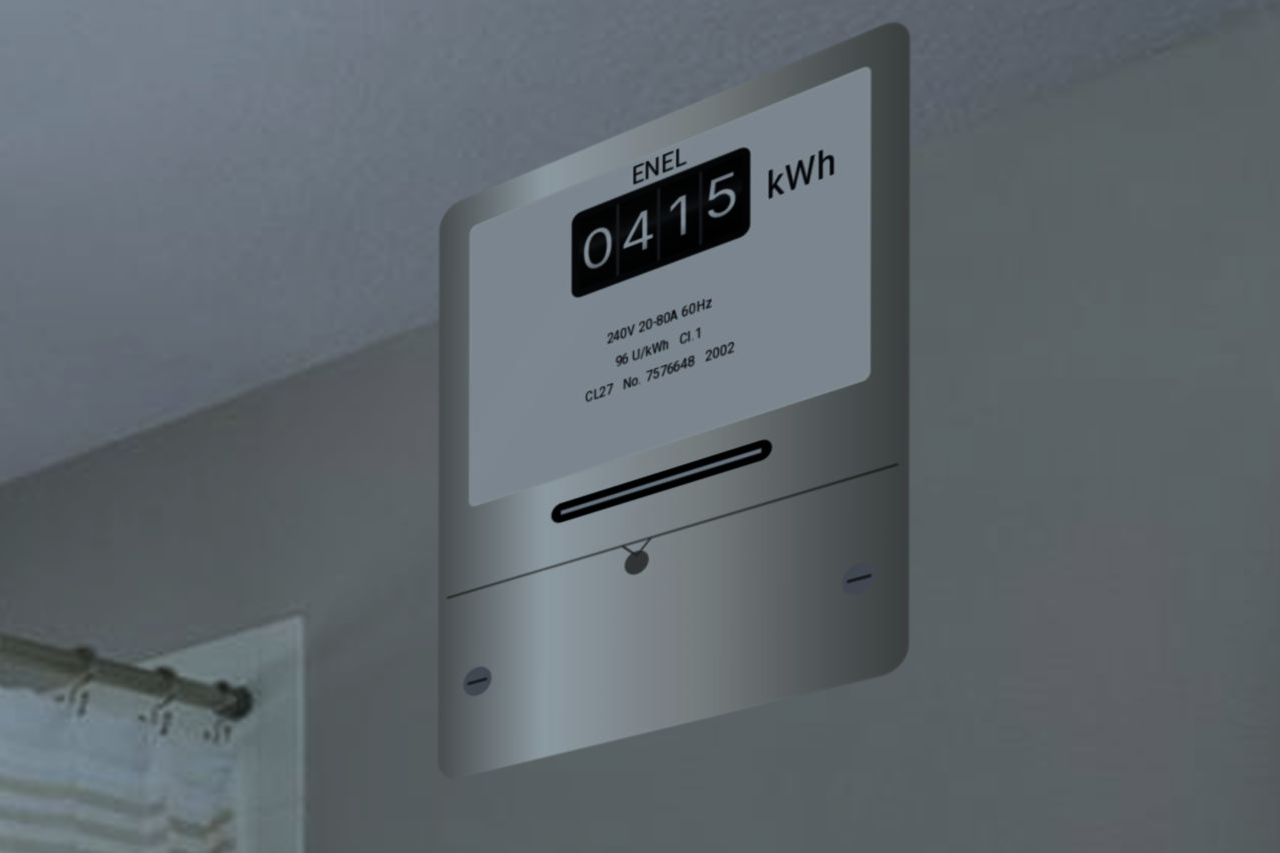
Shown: 415 kWh
